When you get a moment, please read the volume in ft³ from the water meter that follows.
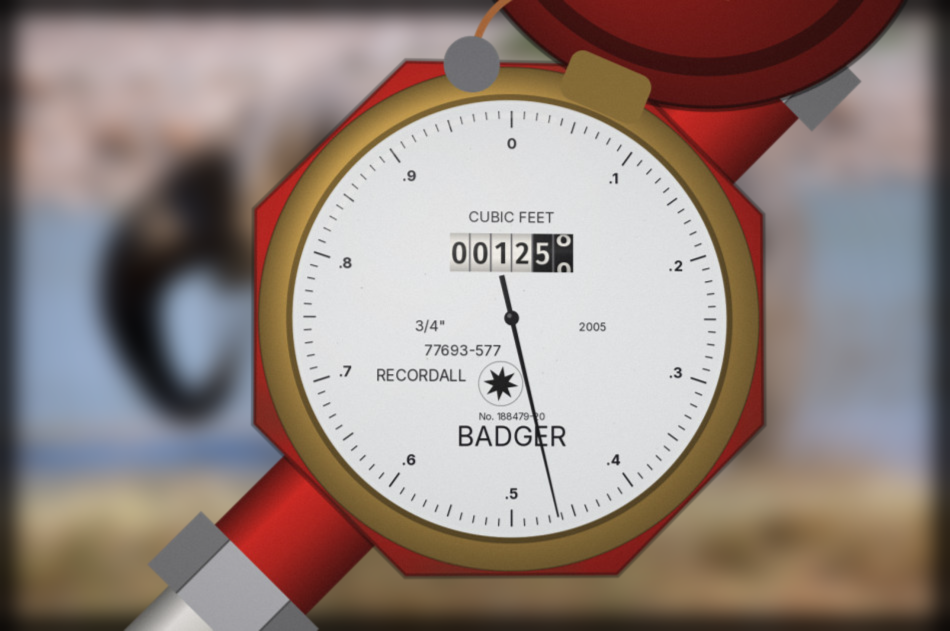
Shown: 1258.46 ft³
